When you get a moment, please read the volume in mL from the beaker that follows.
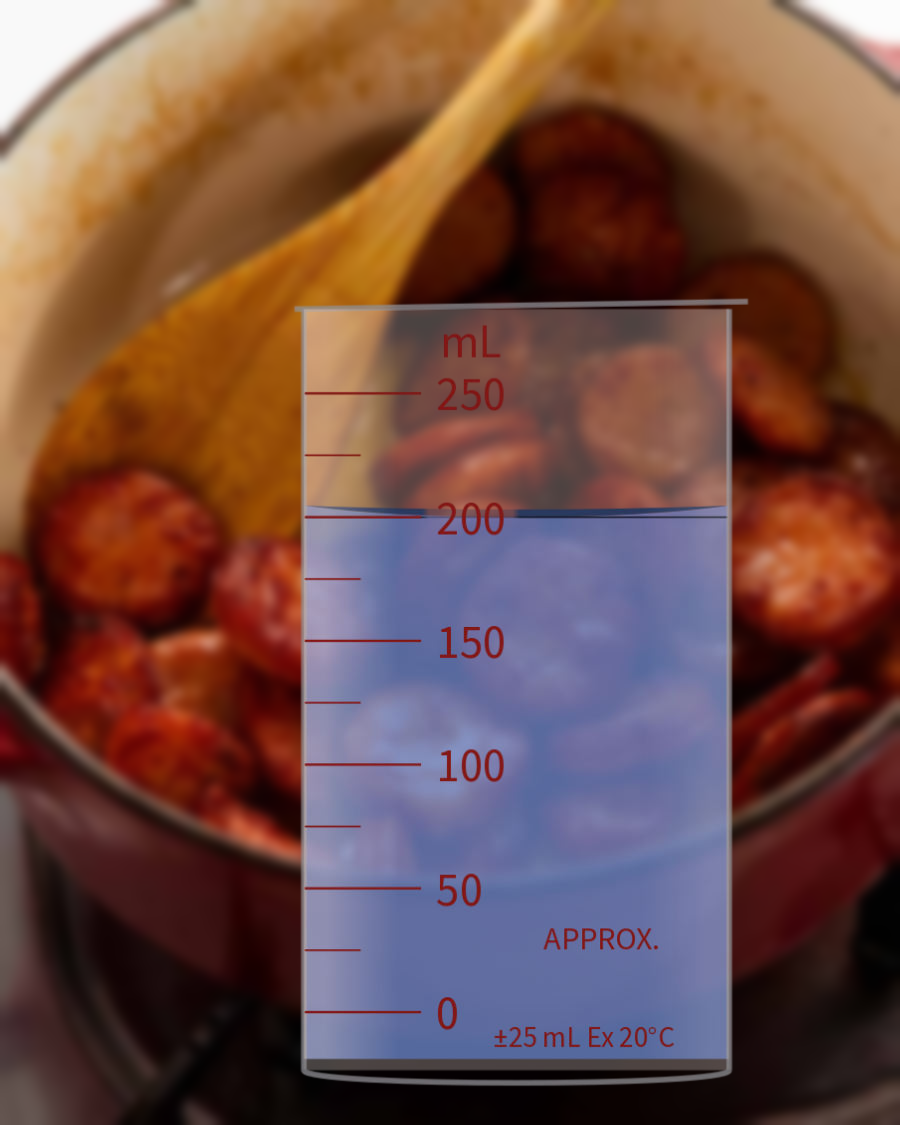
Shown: 200 mL
